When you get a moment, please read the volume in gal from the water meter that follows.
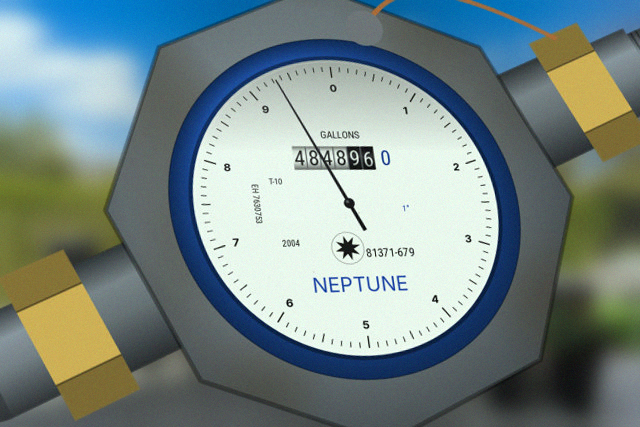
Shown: 4848959.3 gal
